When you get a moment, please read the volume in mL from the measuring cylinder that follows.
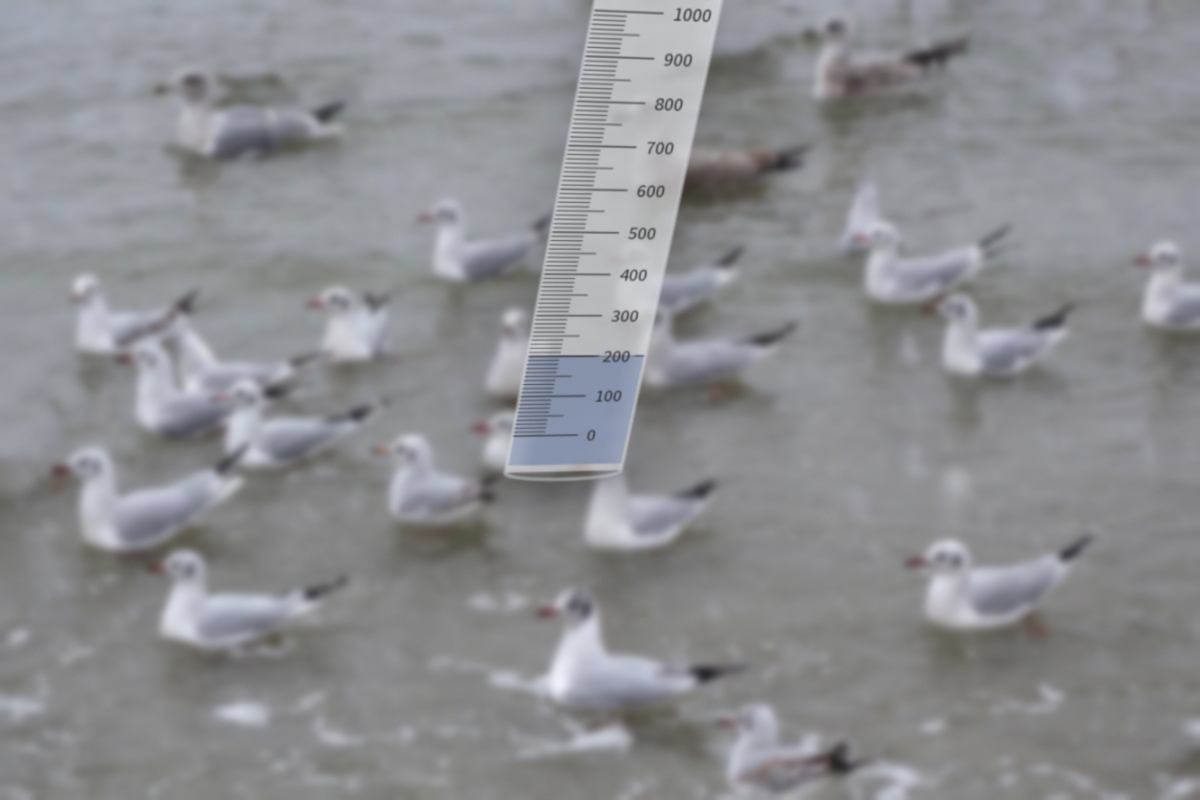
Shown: 200 mL
